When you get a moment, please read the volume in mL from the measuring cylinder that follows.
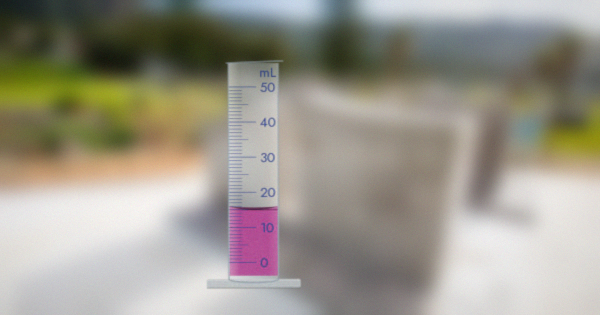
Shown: 15 mL
